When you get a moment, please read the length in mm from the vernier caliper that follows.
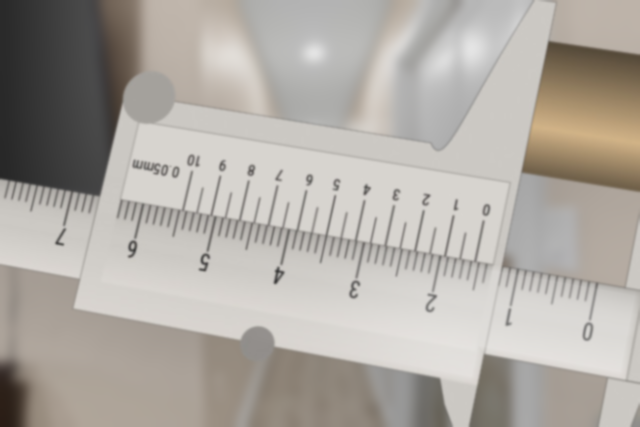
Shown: 15.5 mm
